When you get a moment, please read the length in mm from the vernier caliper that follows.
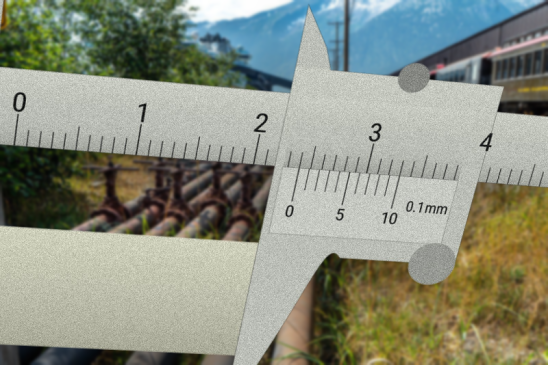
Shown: 24.0 mm
